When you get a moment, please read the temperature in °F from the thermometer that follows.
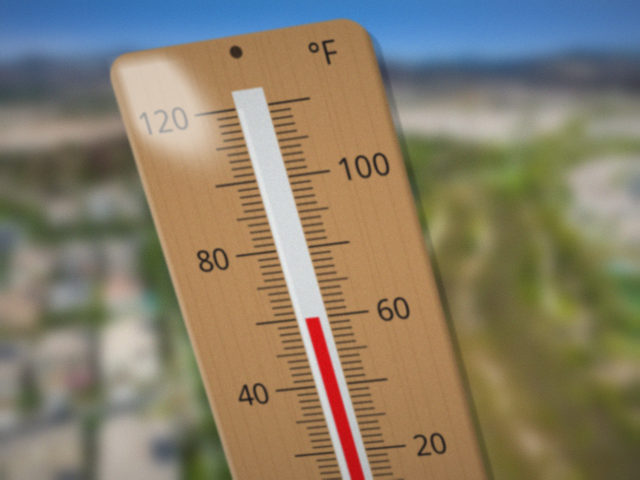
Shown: 60 °F
